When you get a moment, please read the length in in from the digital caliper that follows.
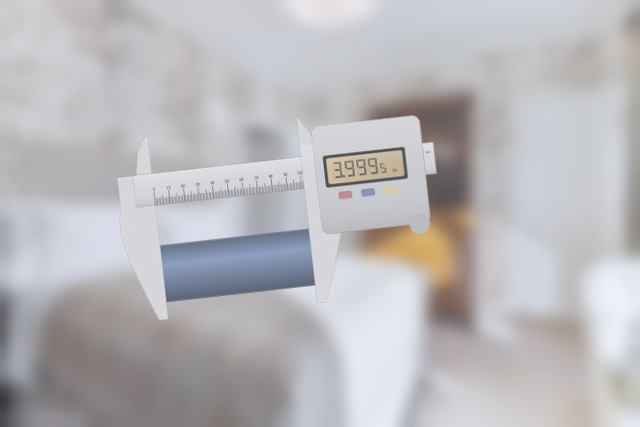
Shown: 3.9995 in
